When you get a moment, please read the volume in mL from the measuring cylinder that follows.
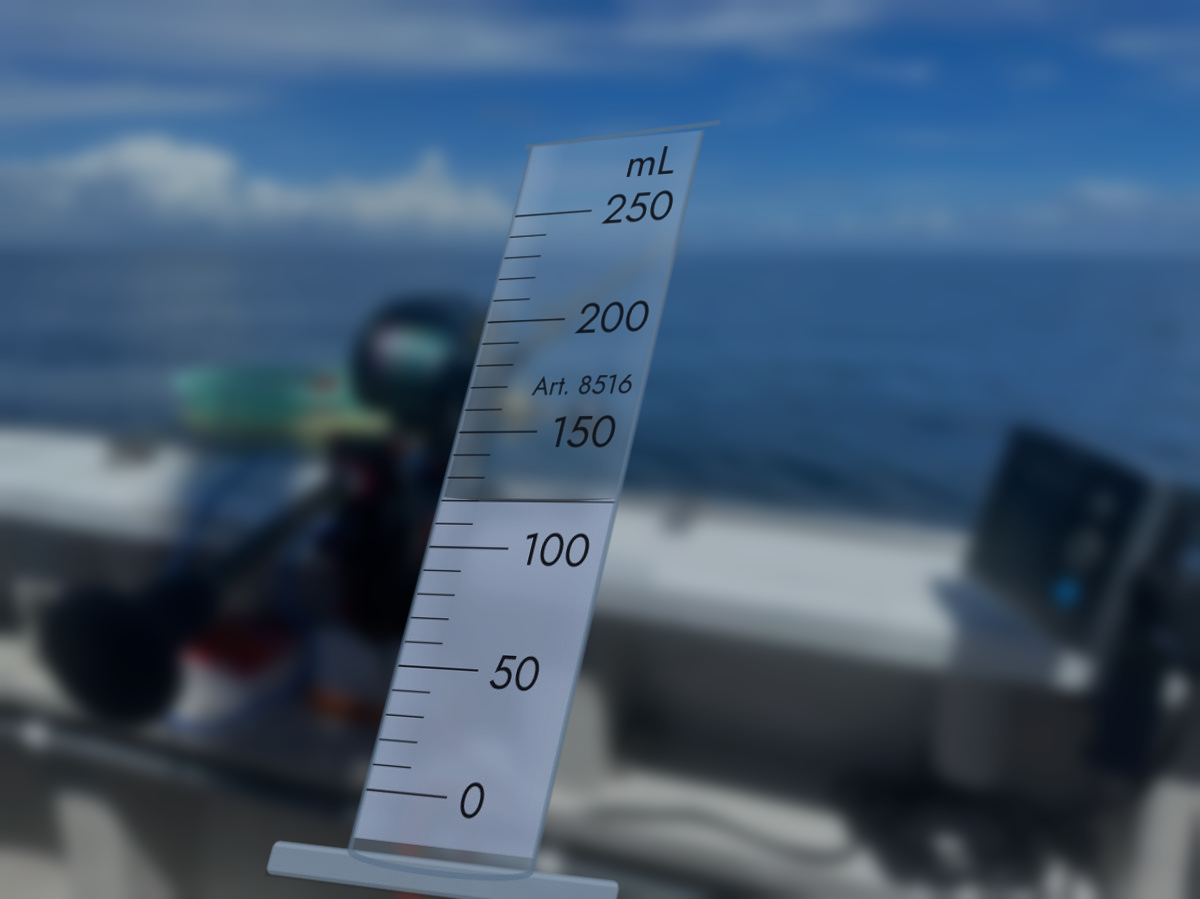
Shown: 120 mL
